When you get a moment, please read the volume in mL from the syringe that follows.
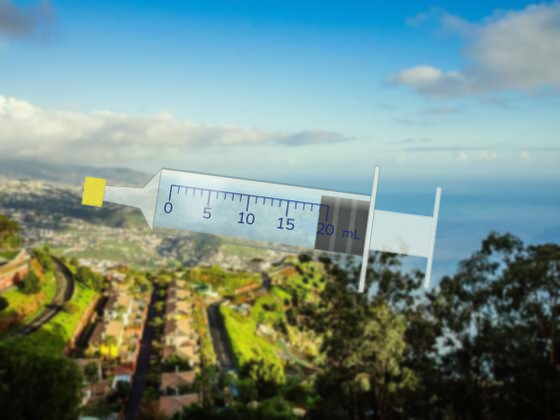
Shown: 19 mL
